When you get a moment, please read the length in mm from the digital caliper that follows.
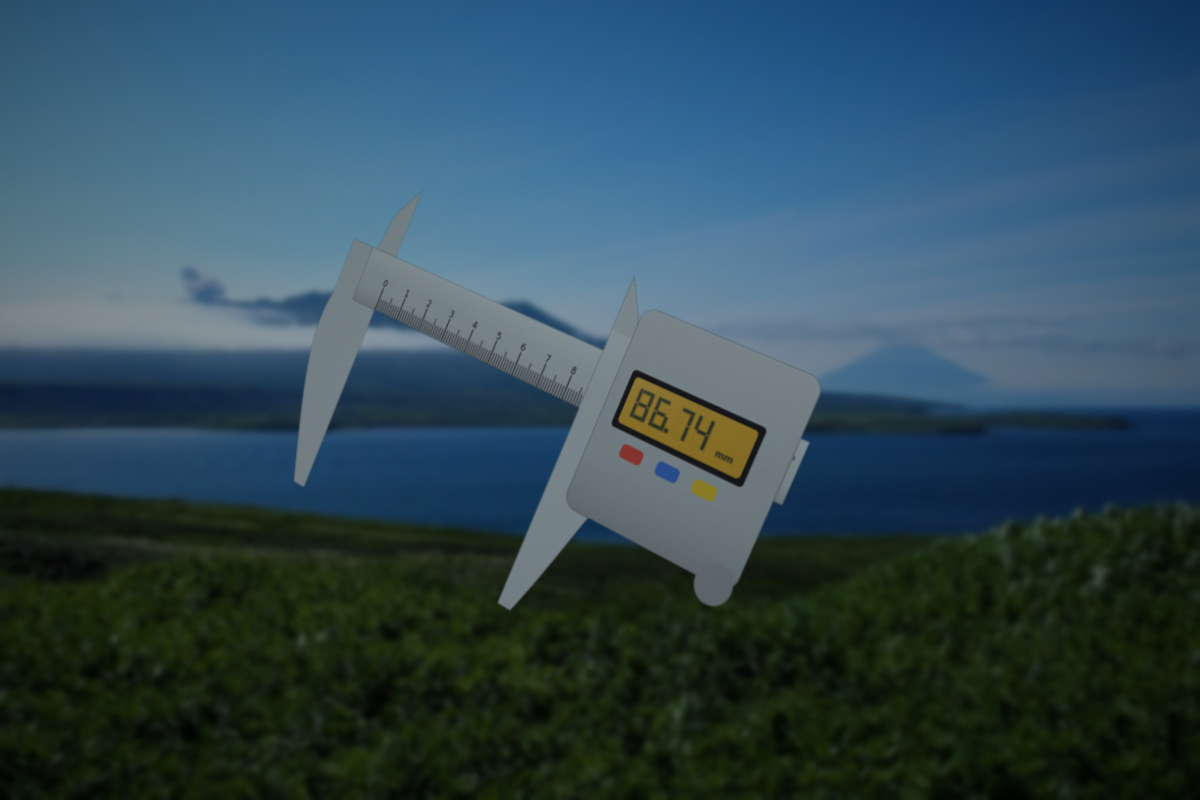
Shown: 86.74 mm
